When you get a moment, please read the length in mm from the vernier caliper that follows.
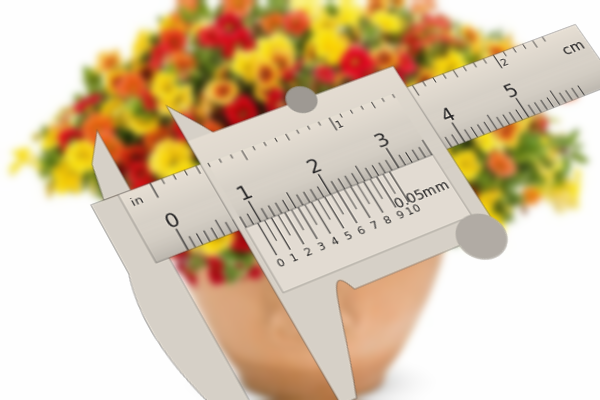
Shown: 9.6 mm
